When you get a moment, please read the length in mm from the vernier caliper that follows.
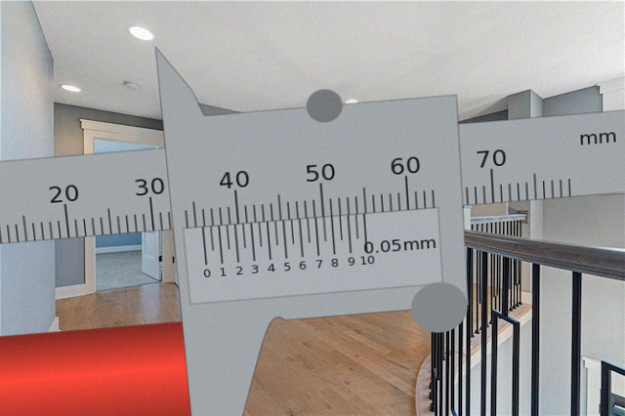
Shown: 35.8 mm
